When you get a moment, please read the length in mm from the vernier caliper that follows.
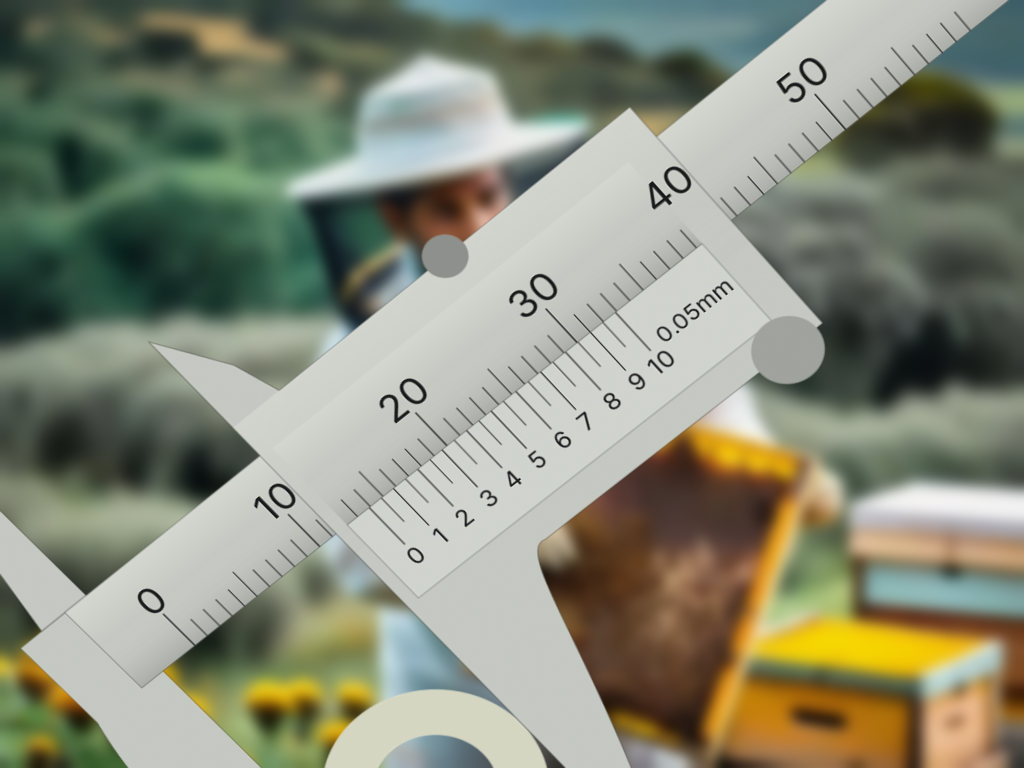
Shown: 13.9 mm
